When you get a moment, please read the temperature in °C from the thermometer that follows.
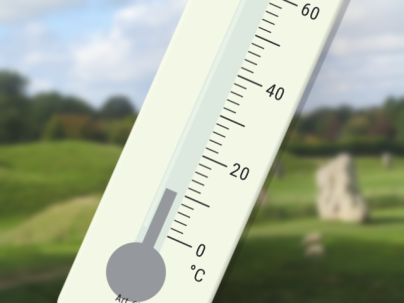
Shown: 10 °C
